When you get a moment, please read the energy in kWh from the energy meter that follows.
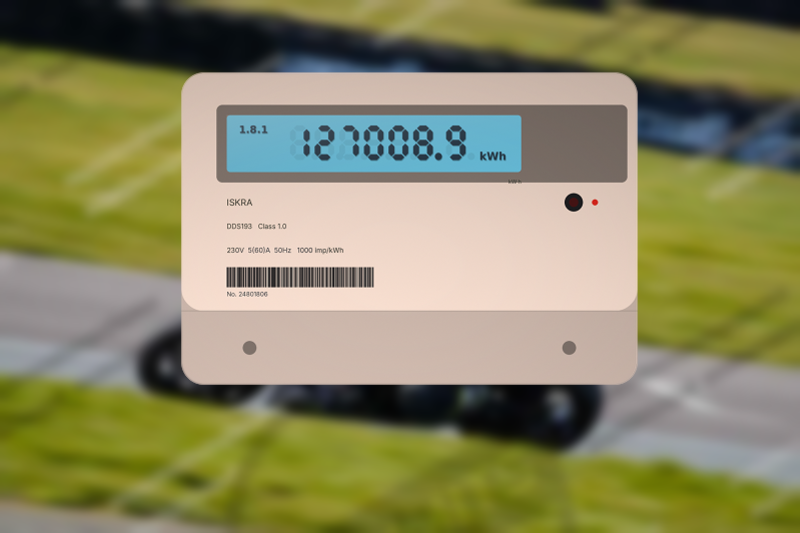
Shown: 127008.9 kWh
